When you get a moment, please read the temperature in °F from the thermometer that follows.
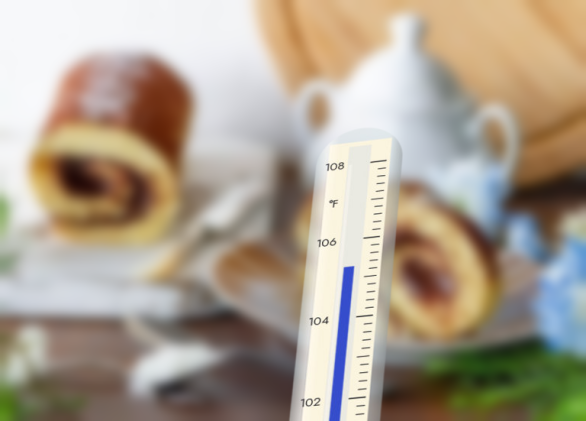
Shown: 105.3 °F
